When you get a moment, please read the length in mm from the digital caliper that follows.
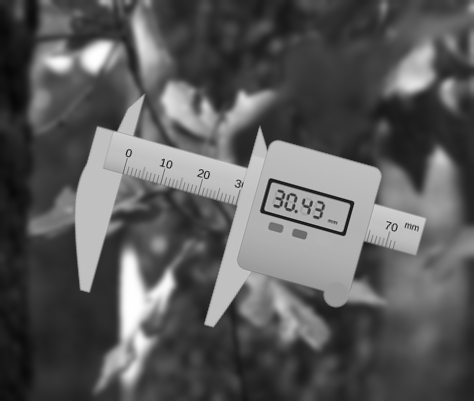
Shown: 30.43 mm
